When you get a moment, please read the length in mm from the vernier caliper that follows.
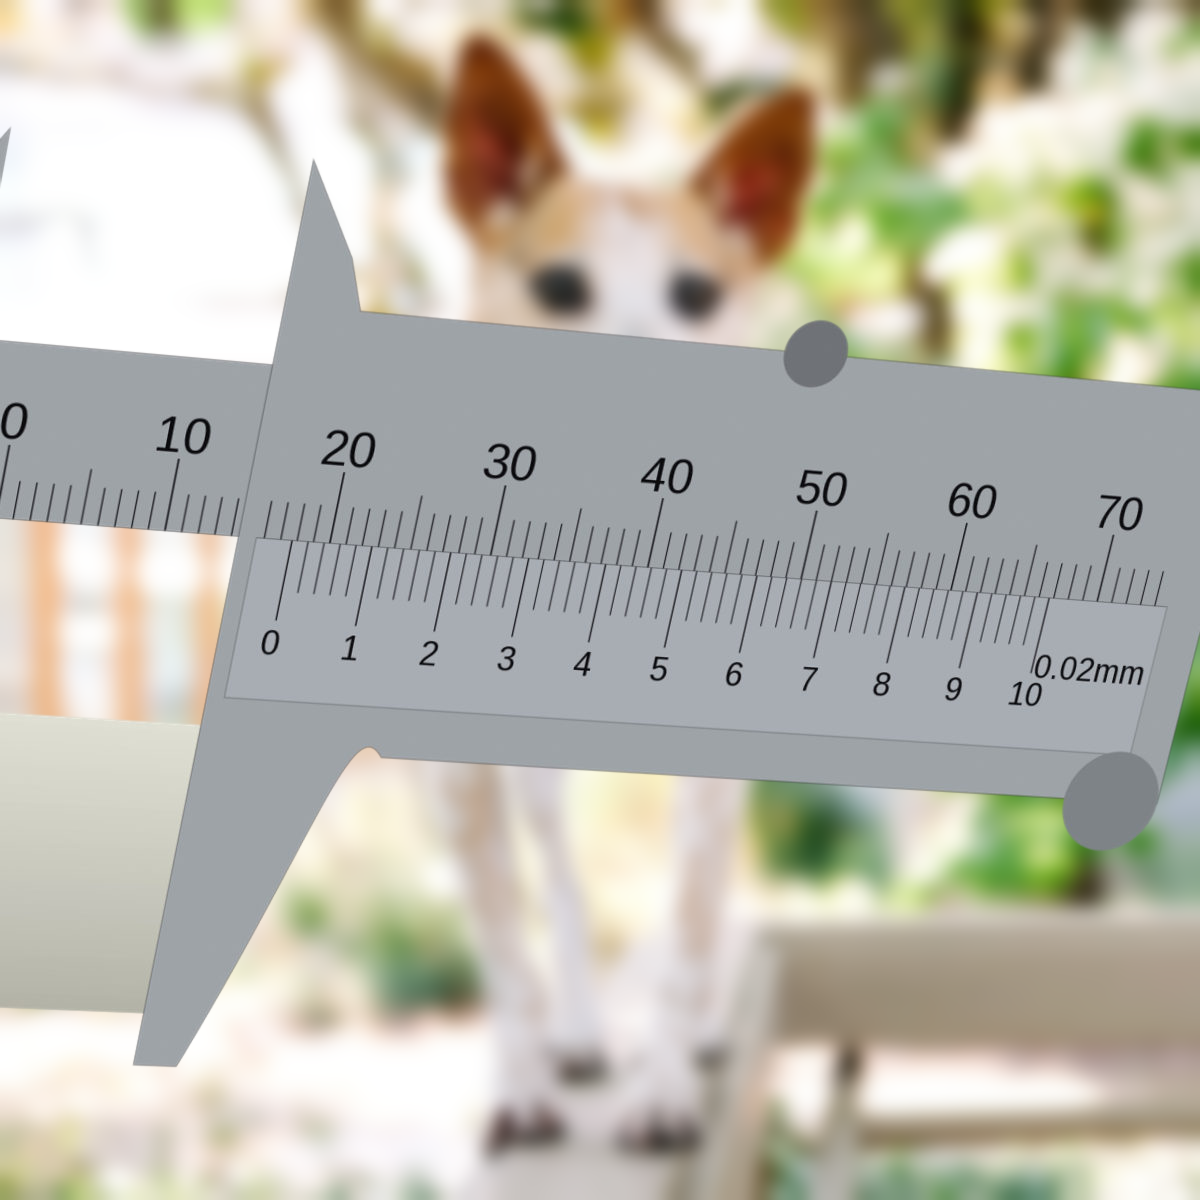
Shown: 17.7 mm
